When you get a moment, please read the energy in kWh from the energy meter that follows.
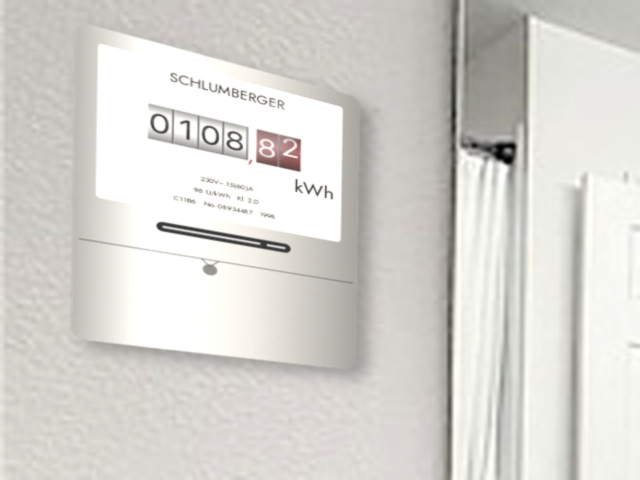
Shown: 108.82 kWh
